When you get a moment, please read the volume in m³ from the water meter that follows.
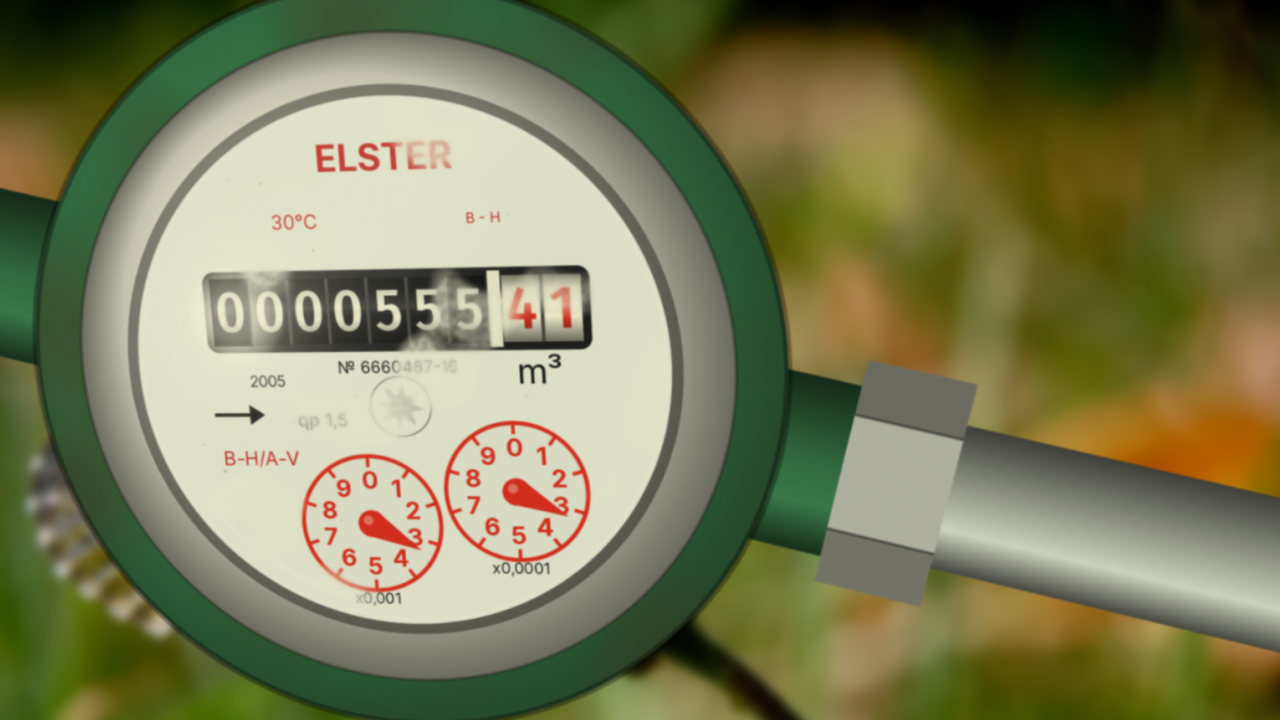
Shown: 555.4133 m³
